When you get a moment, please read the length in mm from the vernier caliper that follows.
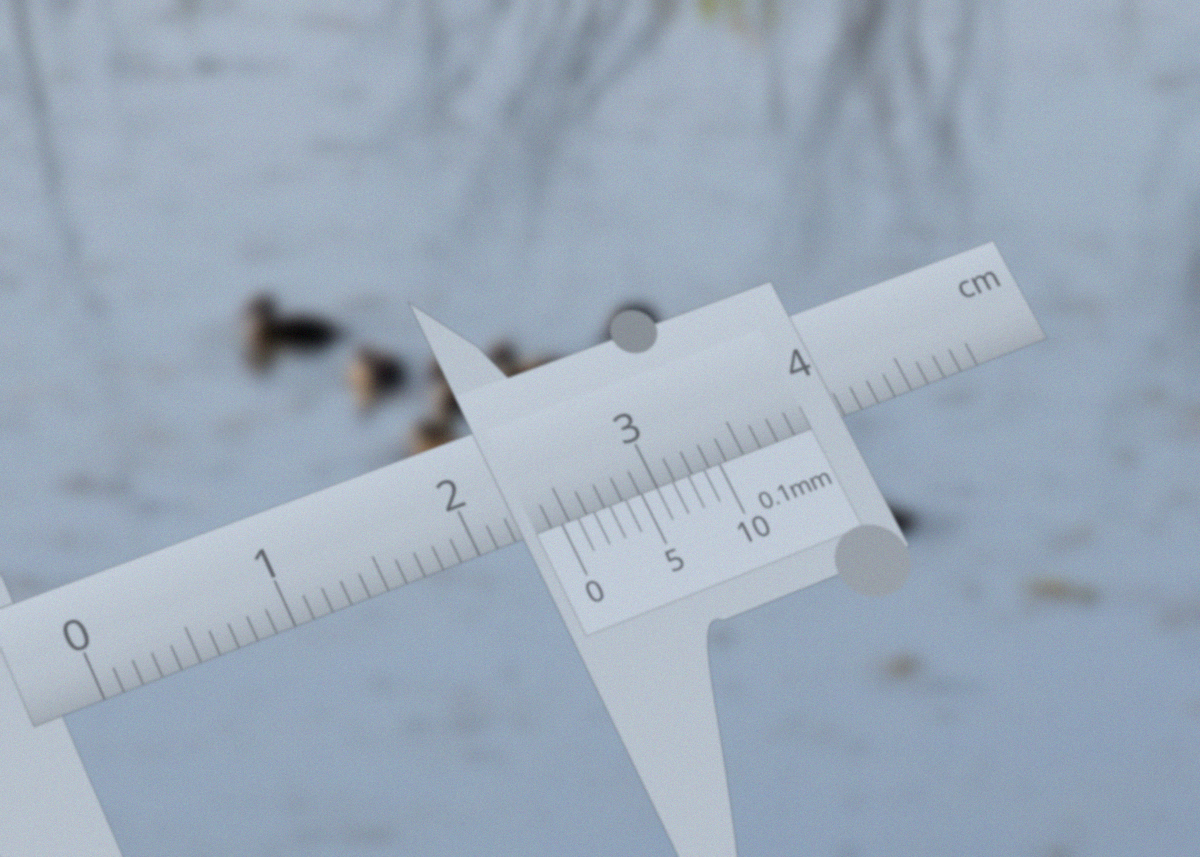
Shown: 24.6 mm
